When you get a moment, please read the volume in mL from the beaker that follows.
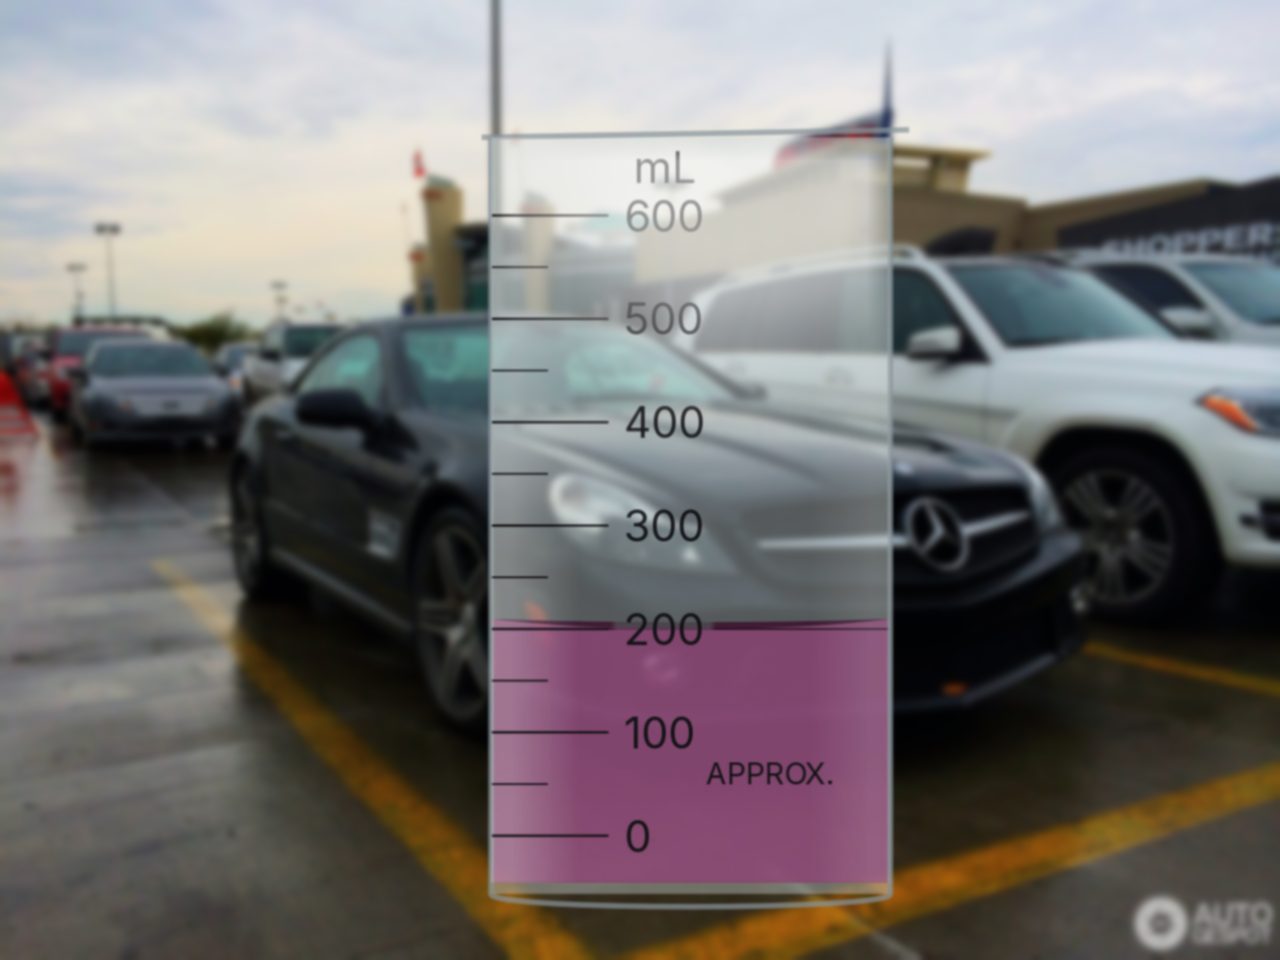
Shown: 200 mL
